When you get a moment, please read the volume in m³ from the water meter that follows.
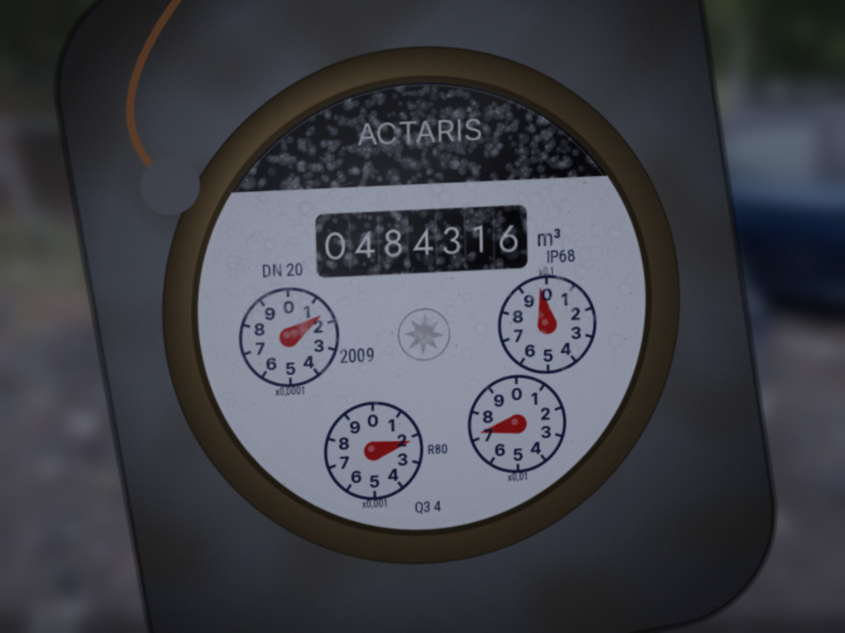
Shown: 484315.9721 m³
